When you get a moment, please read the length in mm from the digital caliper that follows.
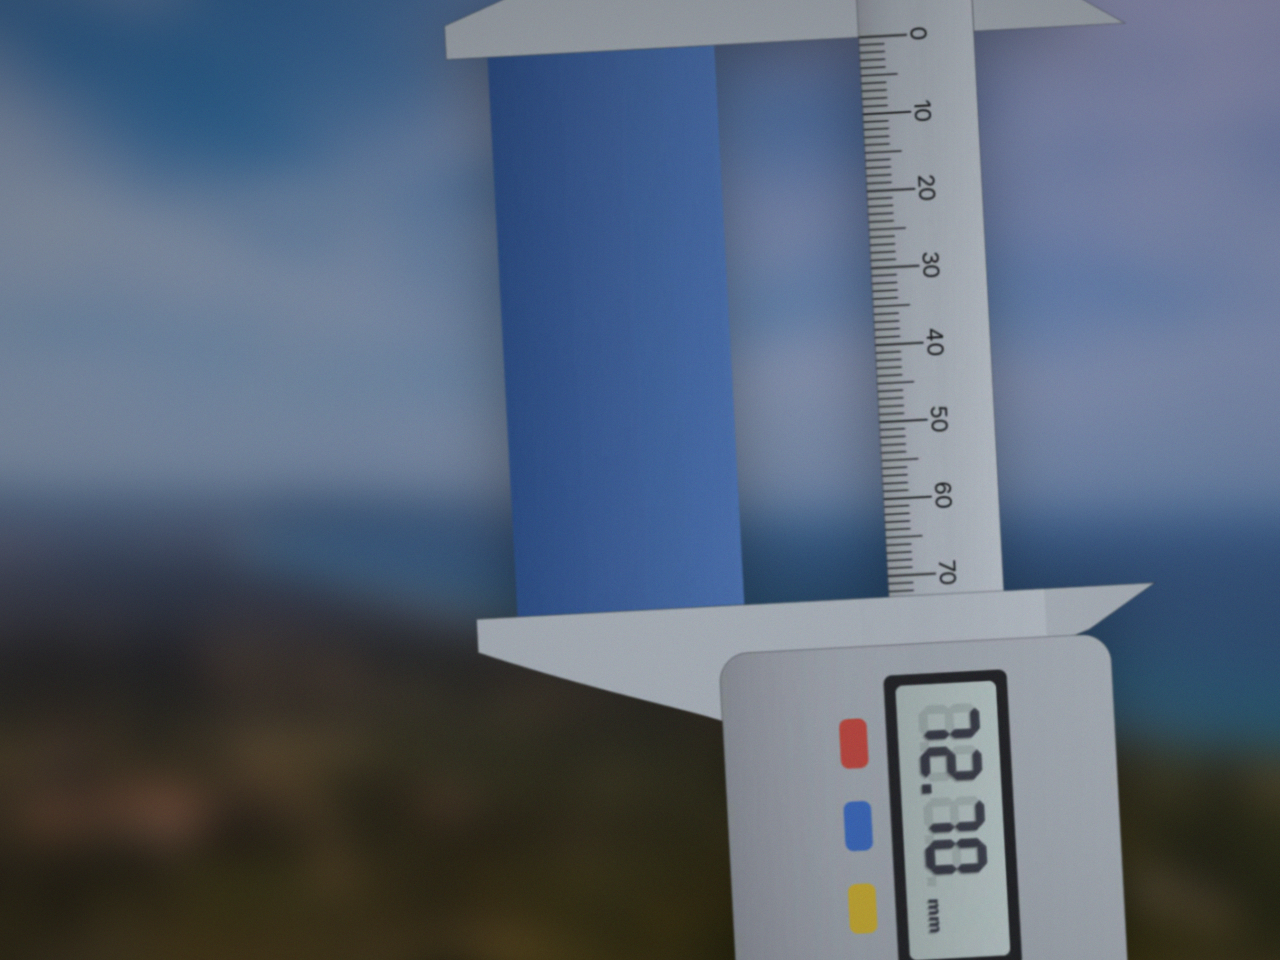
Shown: 72.70 mm
